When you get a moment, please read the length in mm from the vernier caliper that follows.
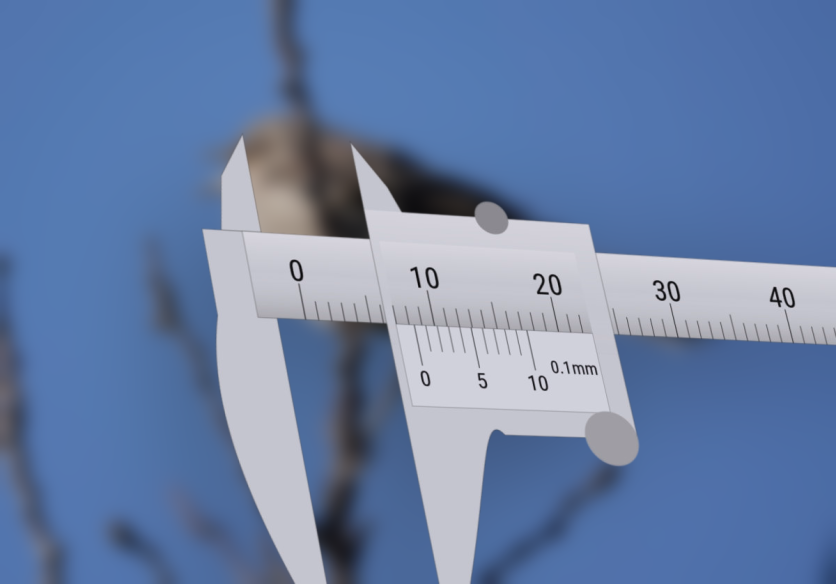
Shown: 8.4 mm
